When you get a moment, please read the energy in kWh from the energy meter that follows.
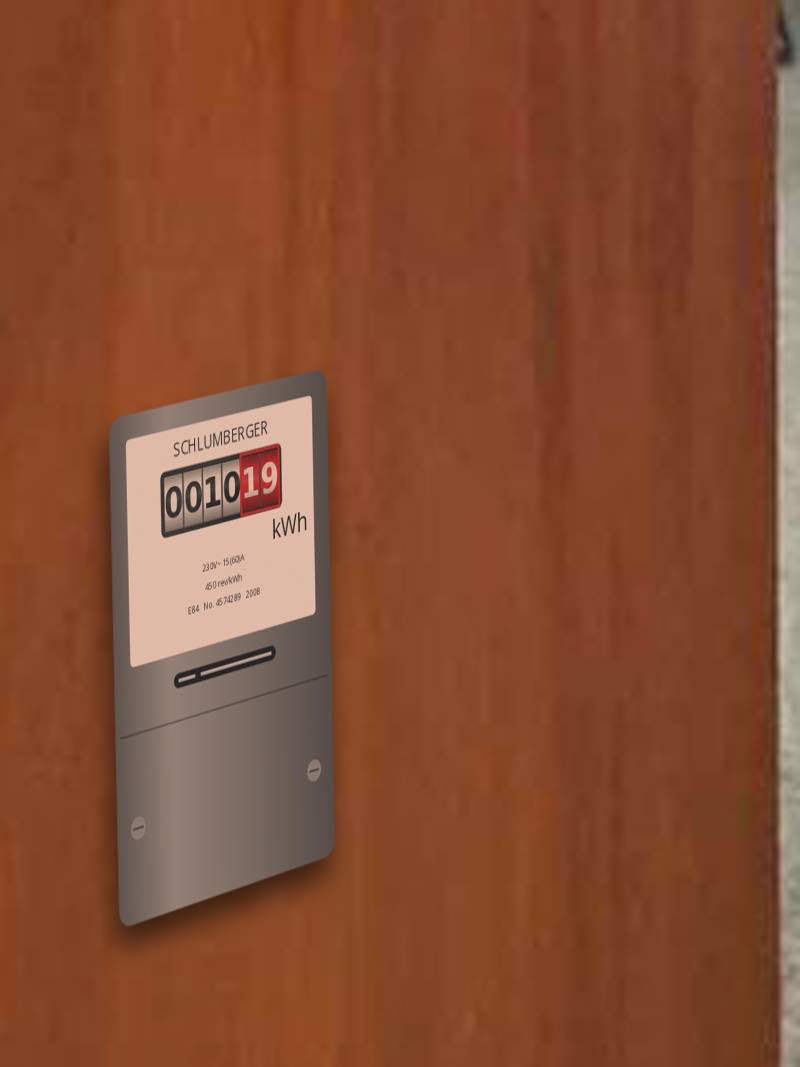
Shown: 10.19 kWh
